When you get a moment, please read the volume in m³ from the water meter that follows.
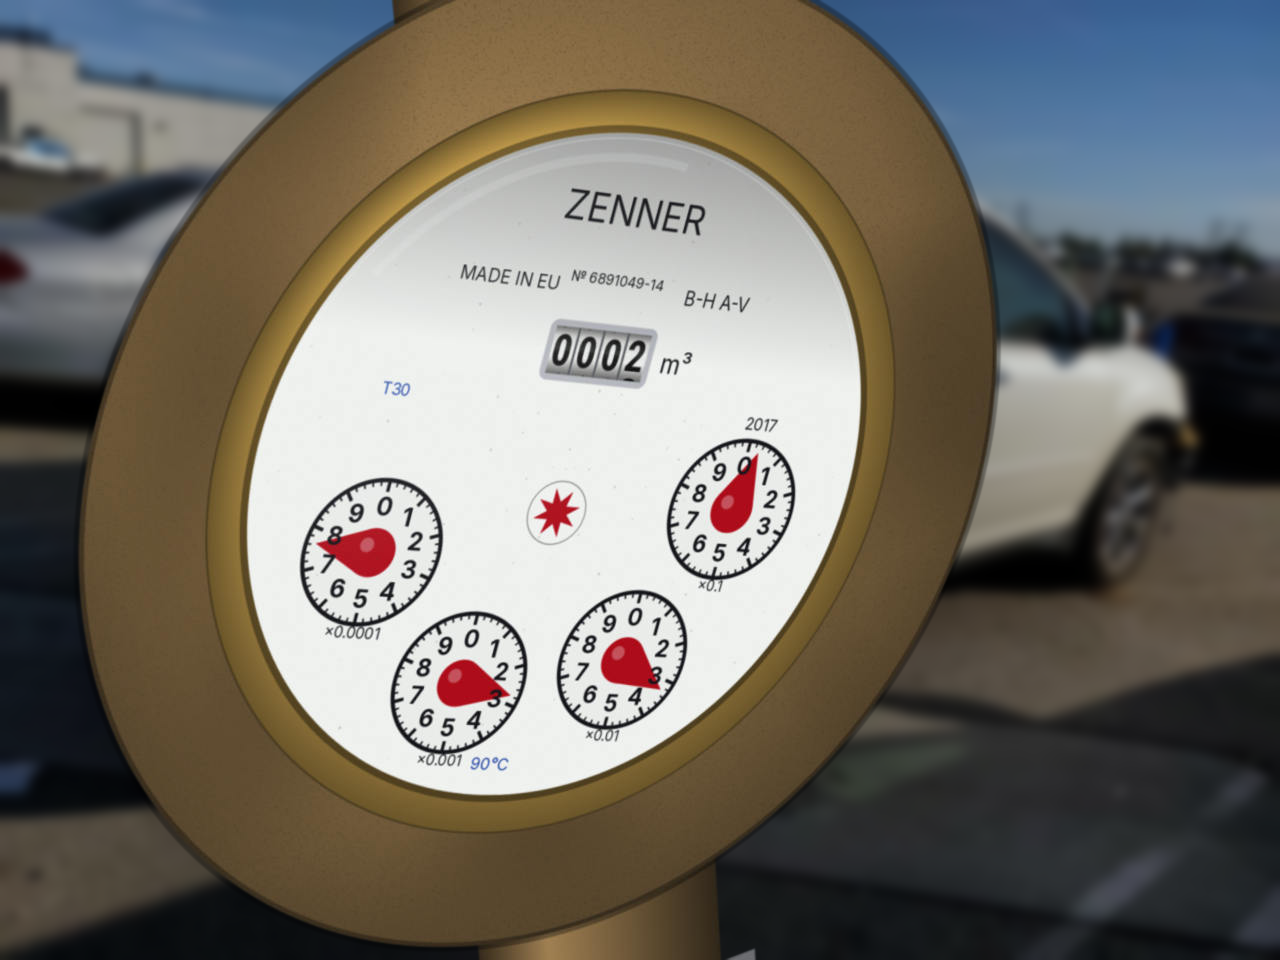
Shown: 2.0327 m³
